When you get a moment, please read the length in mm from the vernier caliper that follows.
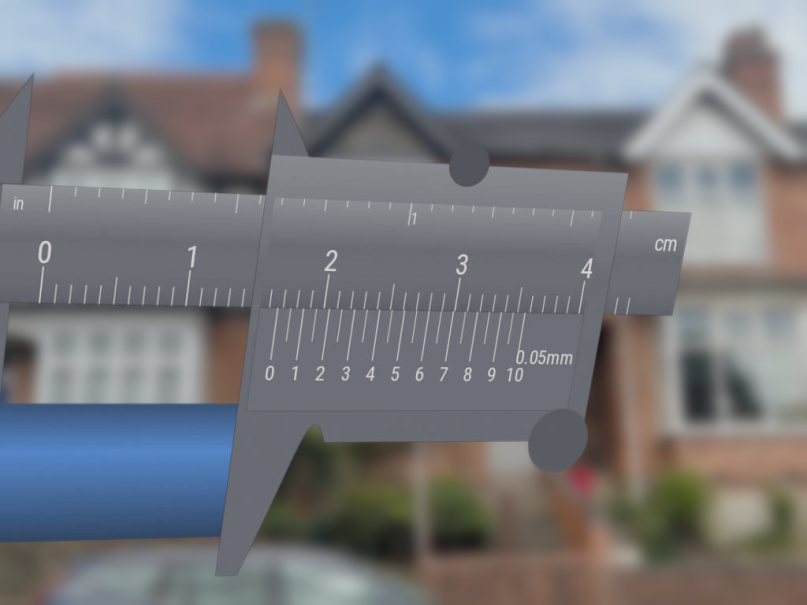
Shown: 16.6 mm
